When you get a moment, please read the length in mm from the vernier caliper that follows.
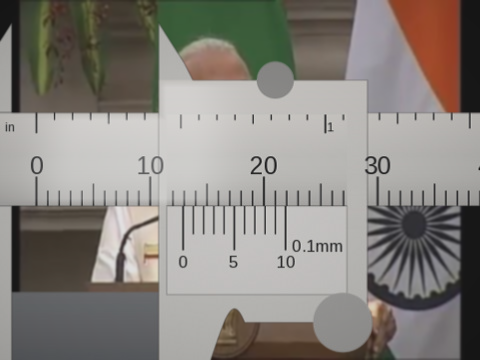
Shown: 12.9 mm
